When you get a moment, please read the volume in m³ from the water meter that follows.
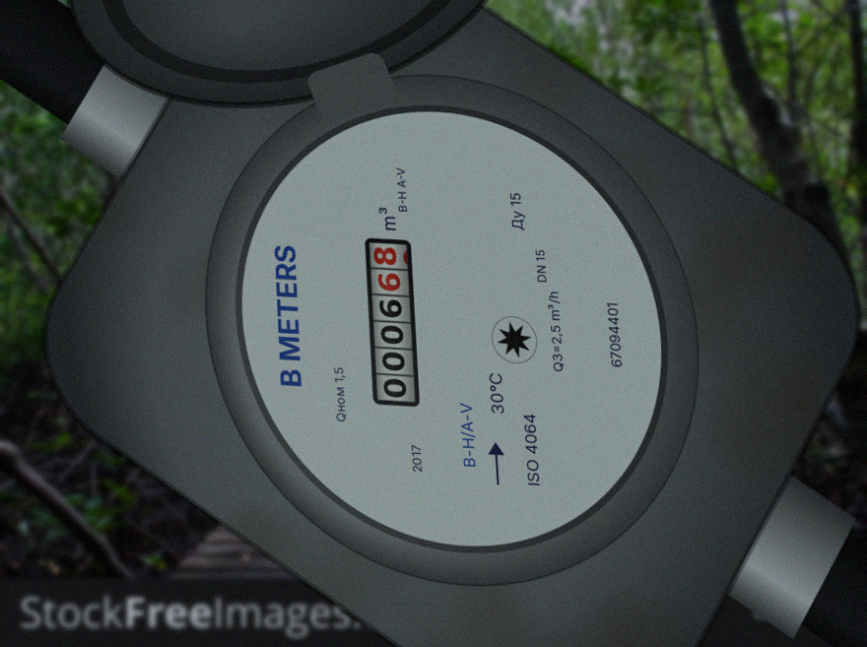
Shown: 6.68 m³
